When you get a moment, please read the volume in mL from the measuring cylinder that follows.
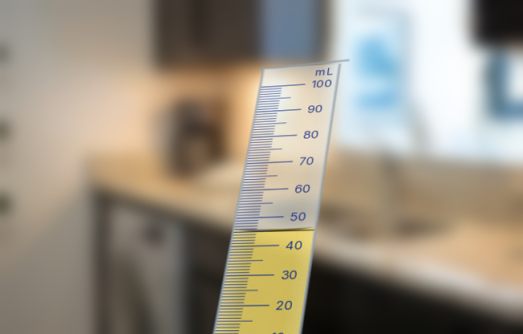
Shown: 45 mL
